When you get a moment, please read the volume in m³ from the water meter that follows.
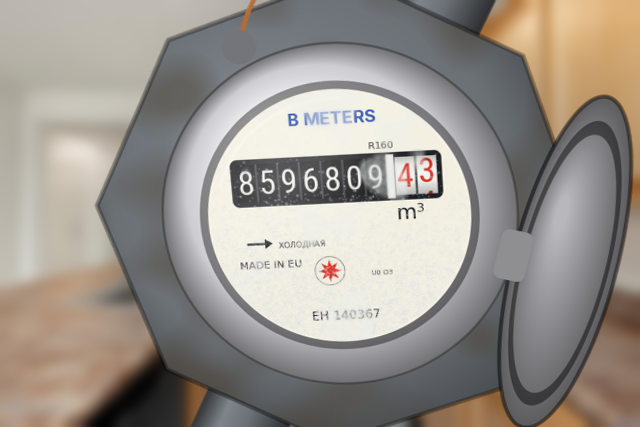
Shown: 8596809.43 m³
